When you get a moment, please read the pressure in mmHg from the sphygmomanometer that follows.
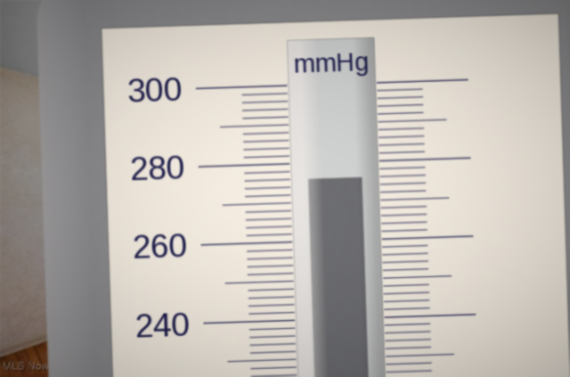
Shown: 276 mmHg
